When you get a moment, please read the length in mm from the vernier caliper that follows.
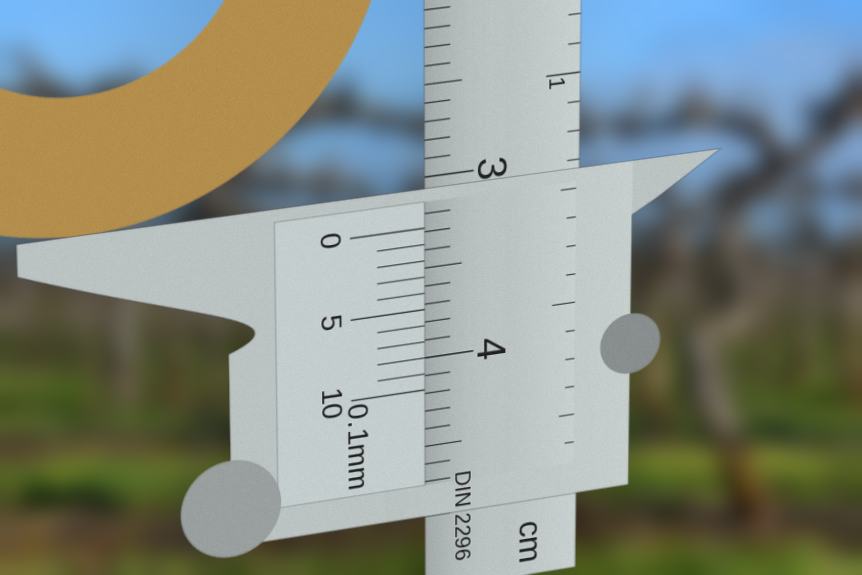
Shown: 32.8 mm
